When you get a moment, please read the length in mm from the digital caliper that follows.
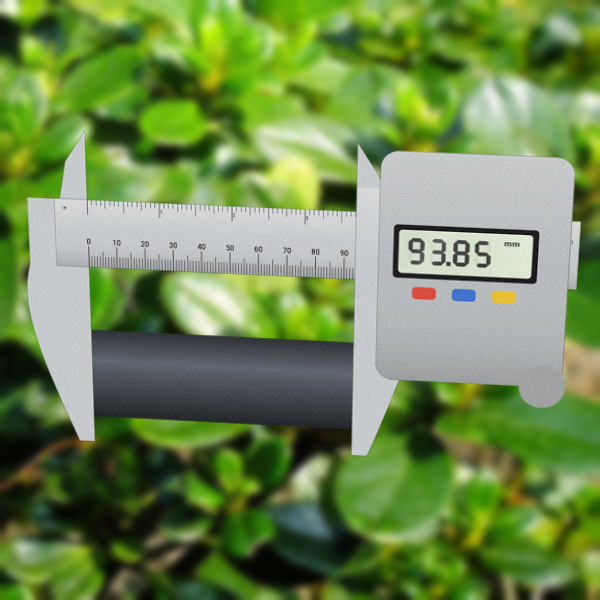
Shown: 93.85 mm
